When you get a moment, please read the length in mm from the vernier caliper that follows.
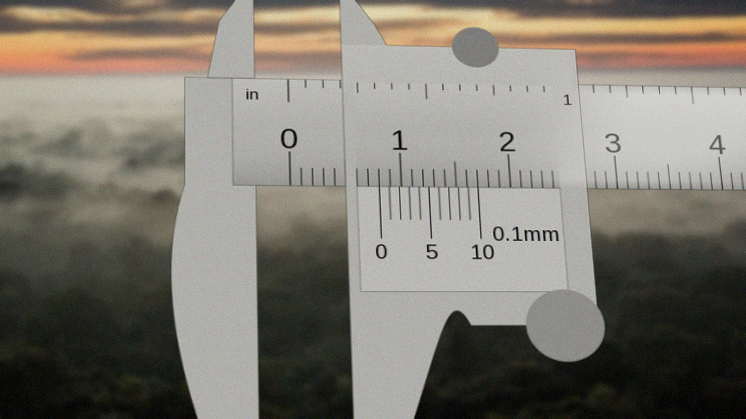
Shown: 8.0 mm
